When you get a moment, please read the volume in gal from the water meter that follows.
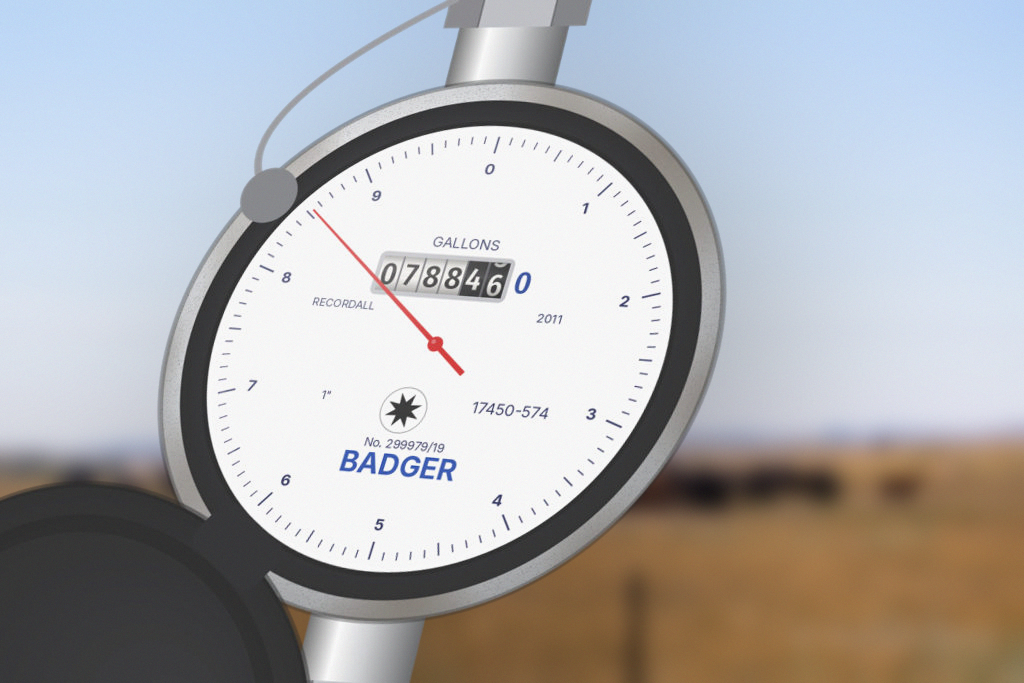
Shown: 788458.5 gal
